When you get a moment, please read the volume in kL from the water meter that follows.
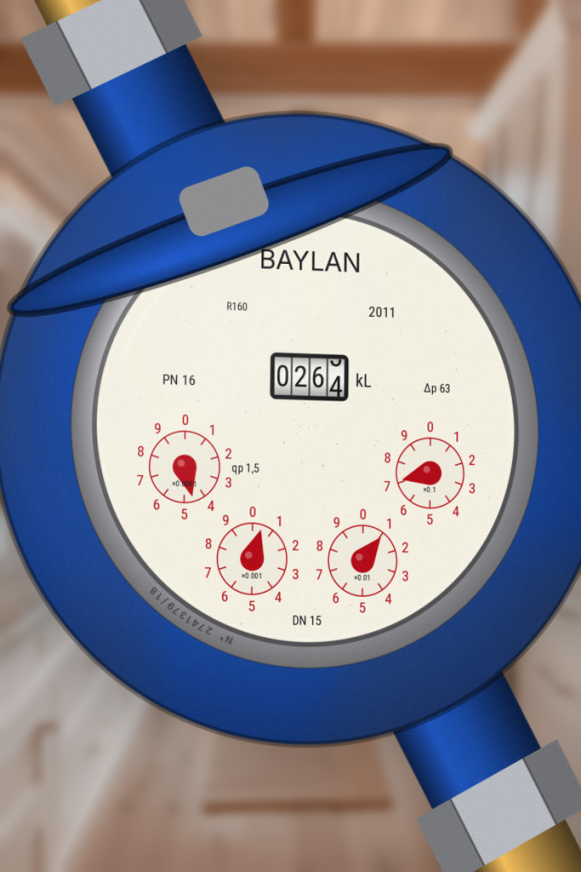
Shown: 263.7104 kL
